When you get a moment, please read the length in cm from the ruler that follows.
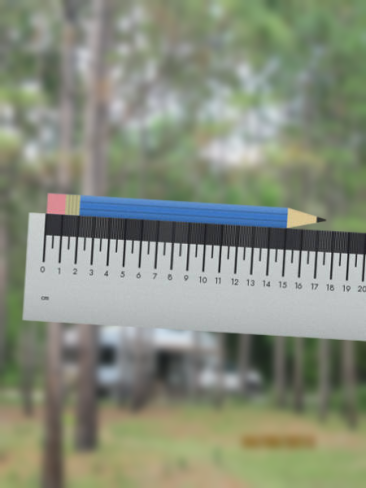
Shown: 17.5 cm
